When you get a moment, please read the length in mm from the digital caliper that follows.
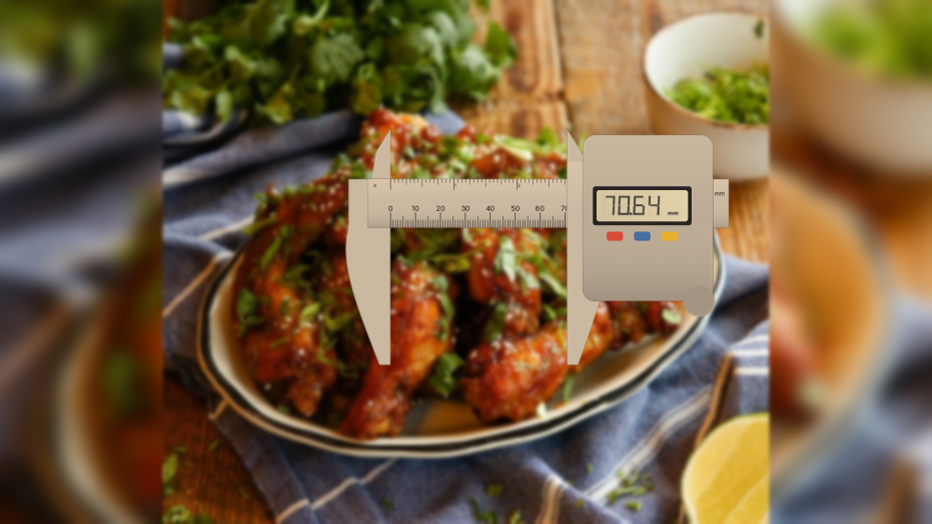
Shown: 70.64 mm
